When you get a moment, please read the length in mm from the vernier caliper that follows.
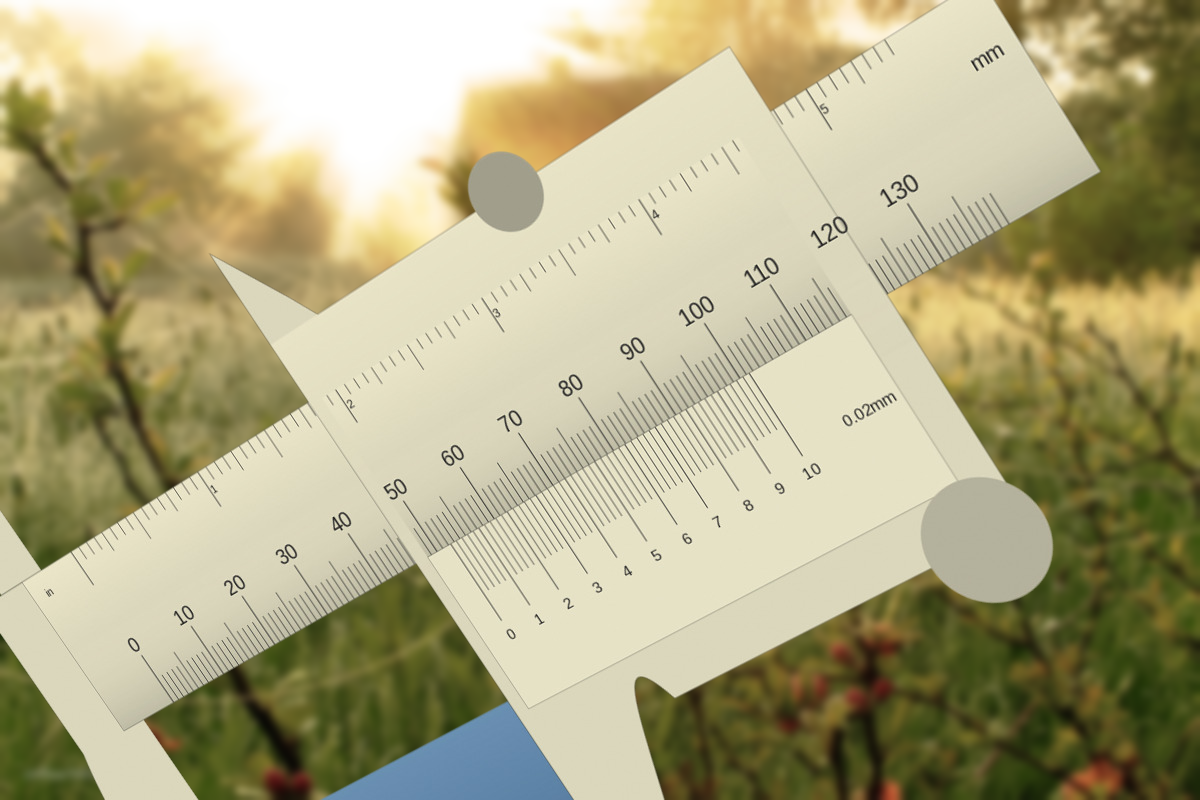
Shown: 52.4 mm
